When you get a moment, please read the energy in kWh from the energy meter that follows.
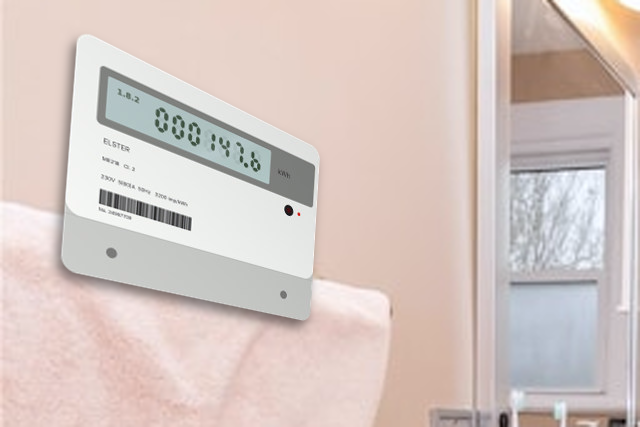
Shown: 147.6 kWh
